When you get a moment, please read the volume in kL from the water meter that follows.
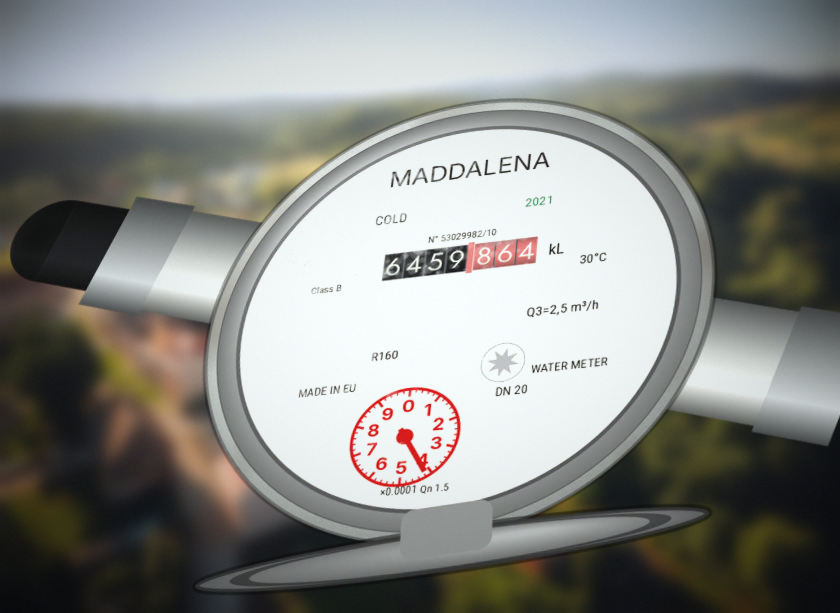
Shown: 6459.8644 kL
